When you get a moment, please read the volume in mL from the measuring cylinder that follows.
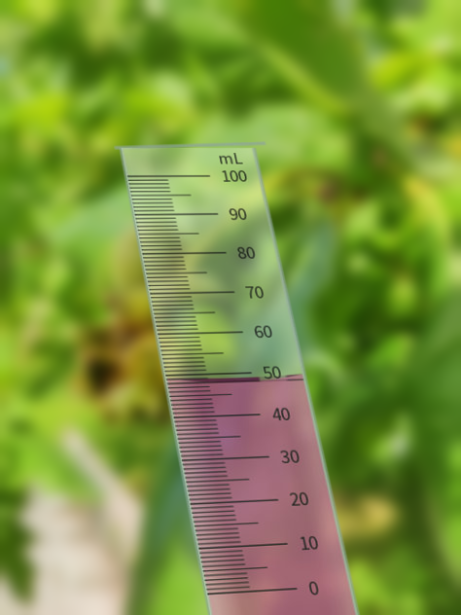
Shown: 48 mL
